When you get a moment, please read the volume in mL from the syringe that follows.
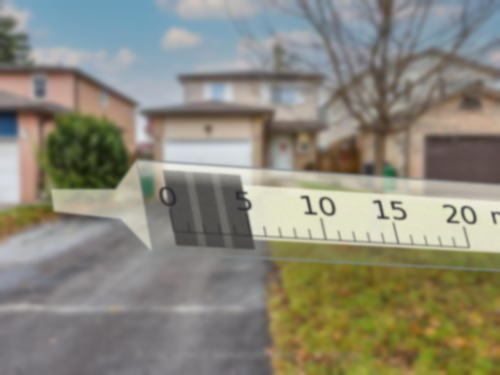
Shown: 0 mL
